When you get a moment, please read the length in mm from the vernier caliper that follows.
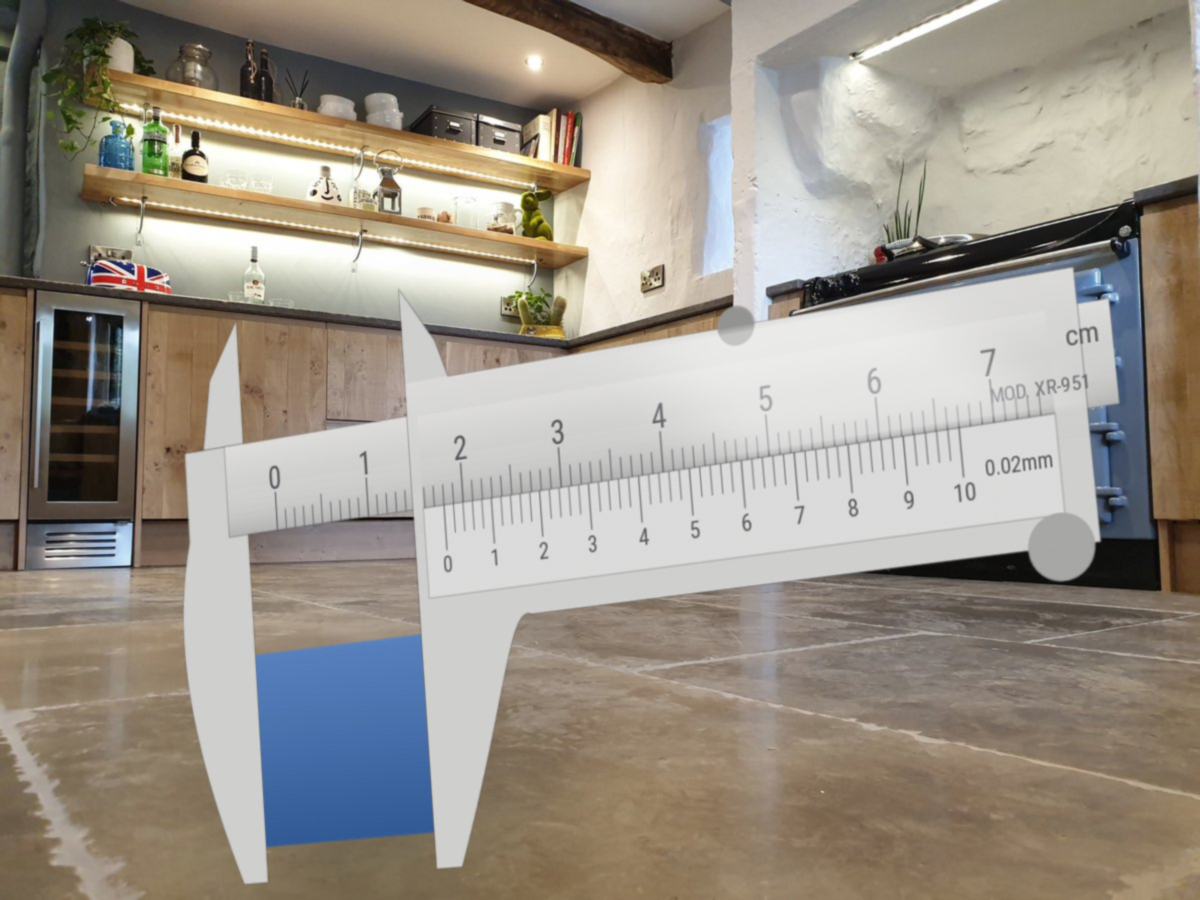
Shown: 18.0 mm
